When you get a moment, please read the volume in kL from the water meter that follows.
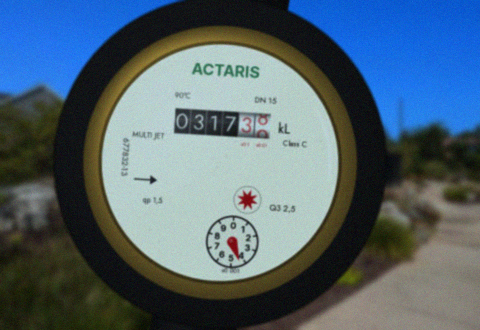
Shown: 317.384 kL
